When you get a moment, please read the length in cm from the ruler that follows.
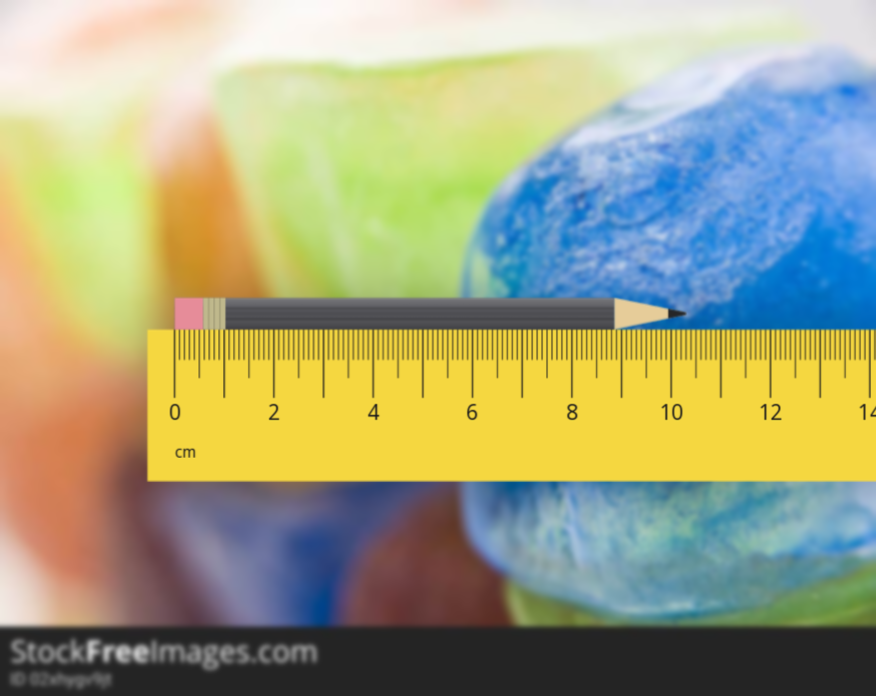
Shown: 10.3 cm
